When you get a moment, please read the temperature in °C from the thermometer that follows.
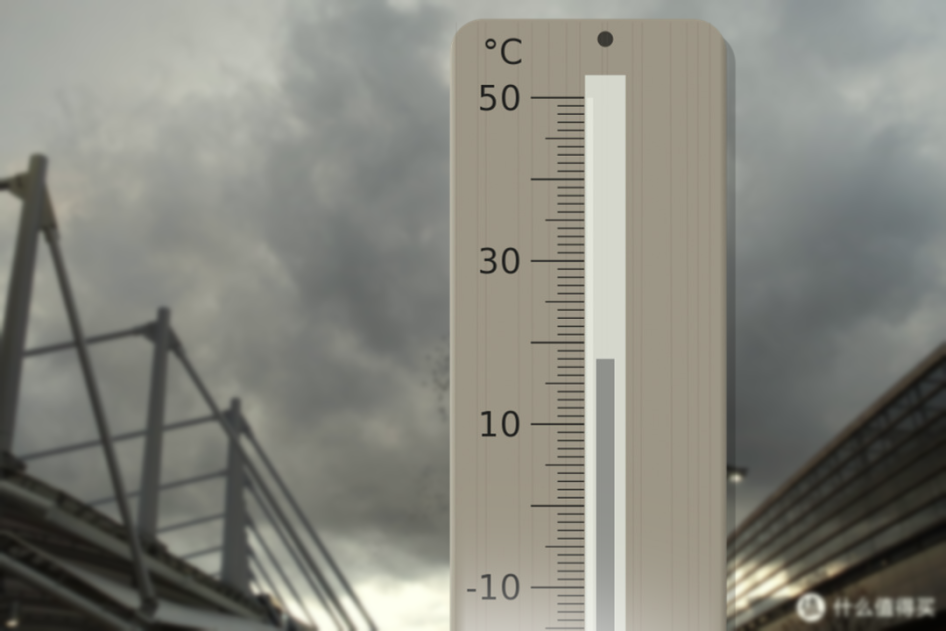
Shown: 18 °C
